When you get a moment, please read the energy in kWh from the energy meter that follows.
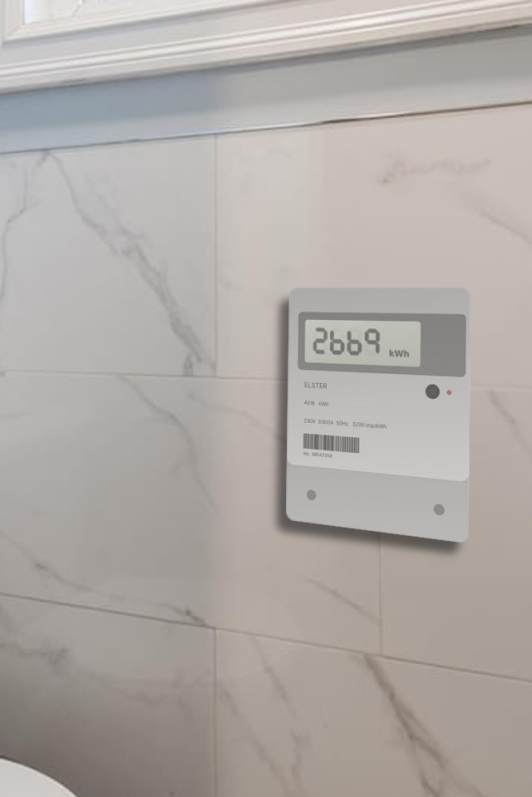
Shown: 2669 kWh
